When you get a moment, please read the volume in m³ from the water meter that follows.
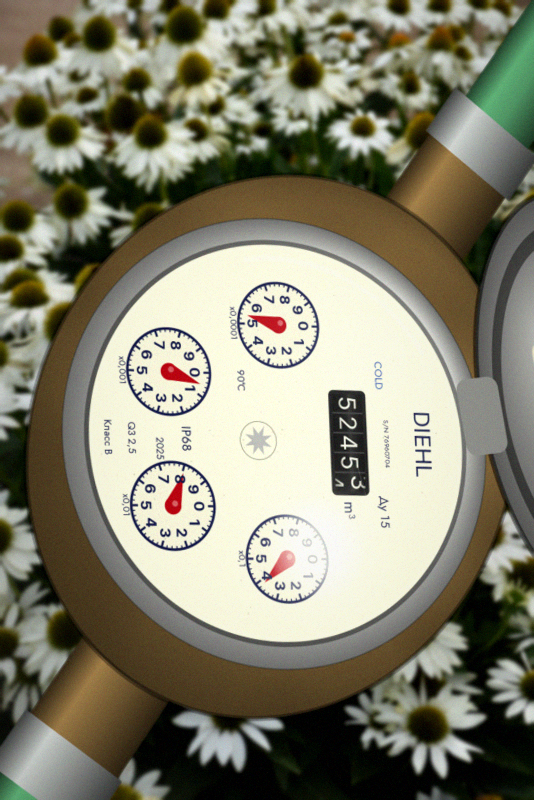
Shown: 52453.3805 m³
